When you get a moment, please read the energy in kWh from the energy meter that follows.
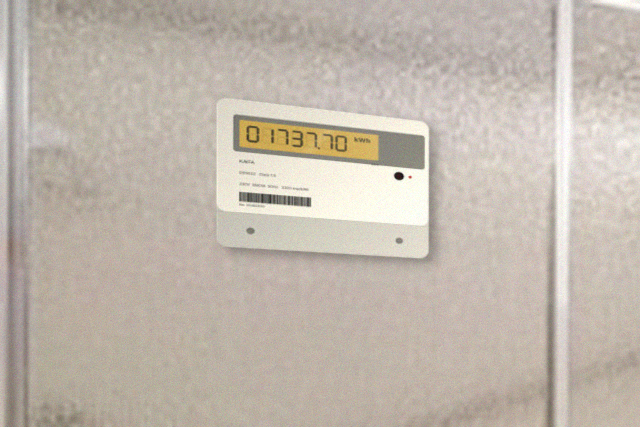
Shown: 1737.70 kWh
